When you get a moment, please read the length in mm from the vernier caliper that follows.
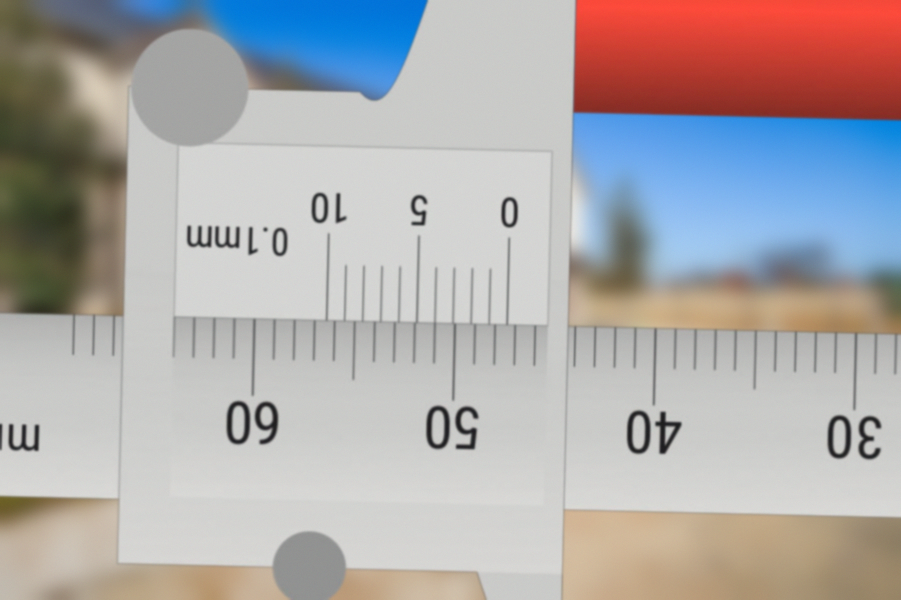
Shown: 47.4 mm
